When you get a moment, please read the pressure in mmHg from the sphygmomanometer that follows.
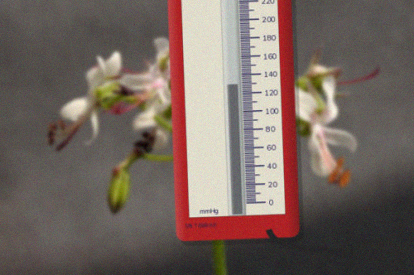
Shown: 130 mmHg
